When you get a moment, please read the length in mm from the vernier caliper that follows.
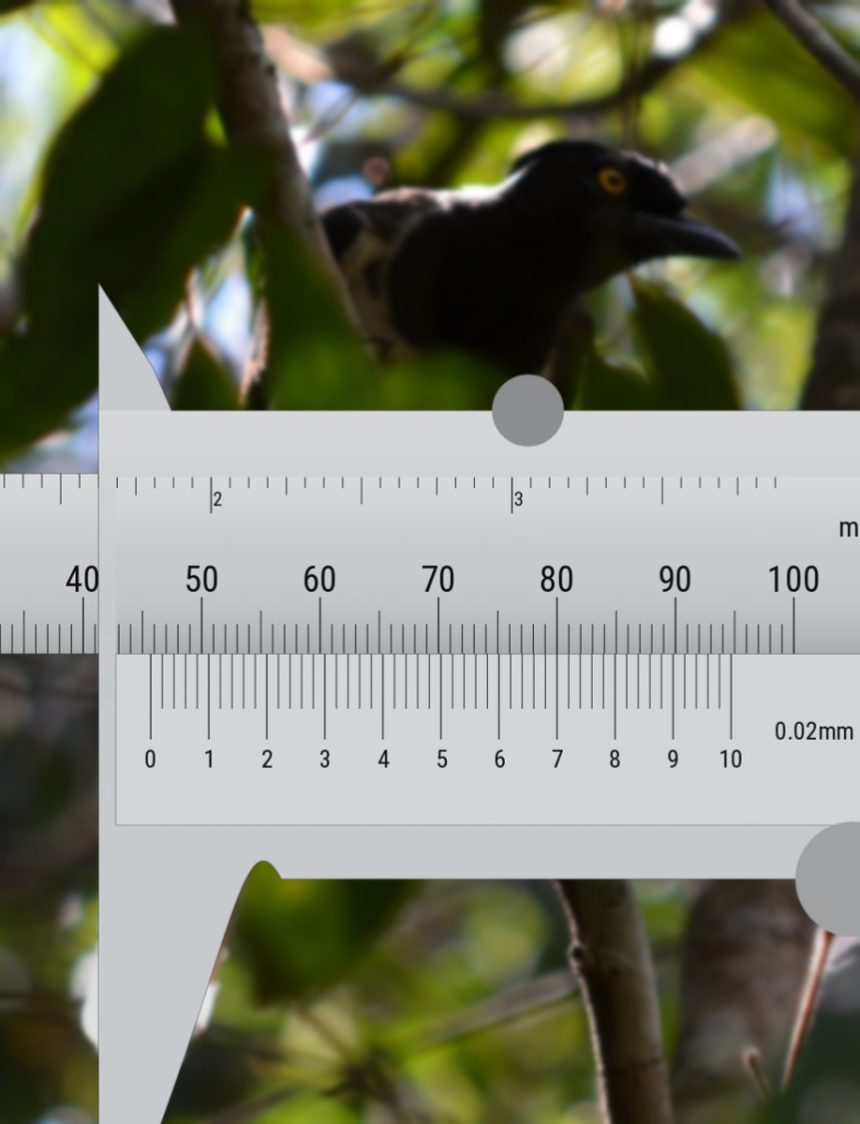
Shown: 45.7 mm
